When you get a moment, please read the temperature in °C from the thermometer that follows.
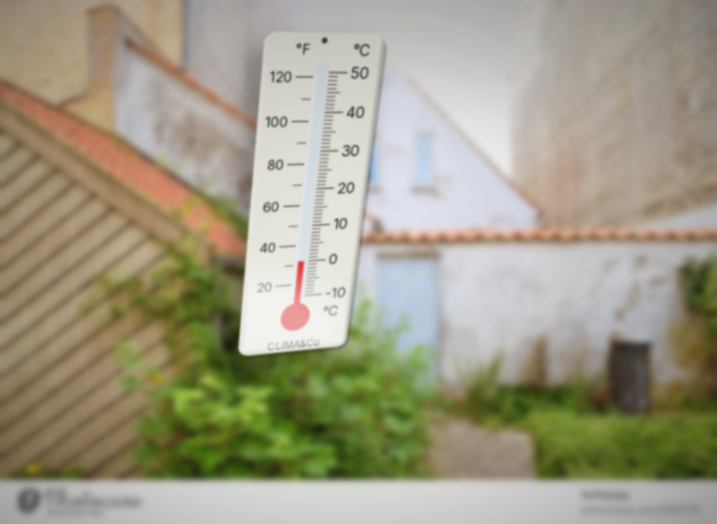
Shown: 0 °C
